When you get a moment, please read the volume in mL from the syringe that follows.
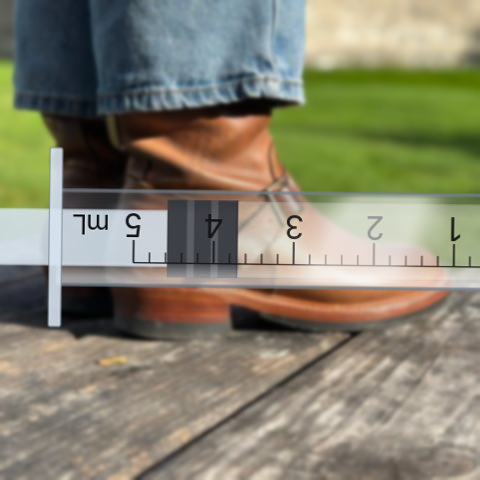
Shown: 3.7 mL
